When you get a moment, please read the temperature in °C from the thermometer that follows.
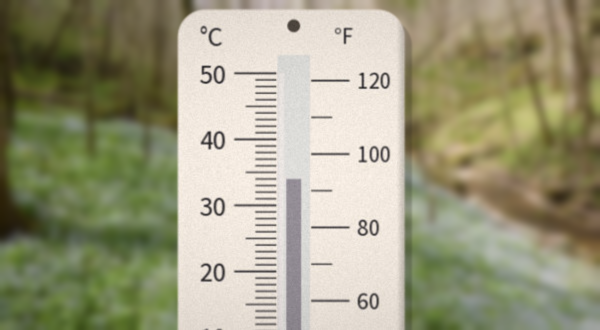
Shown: 34 °C
